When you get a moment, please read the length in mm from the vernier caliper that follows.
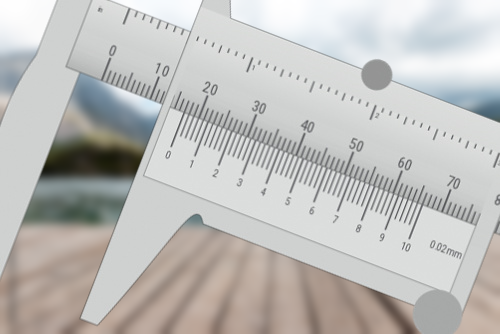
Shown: 17.0 mm
